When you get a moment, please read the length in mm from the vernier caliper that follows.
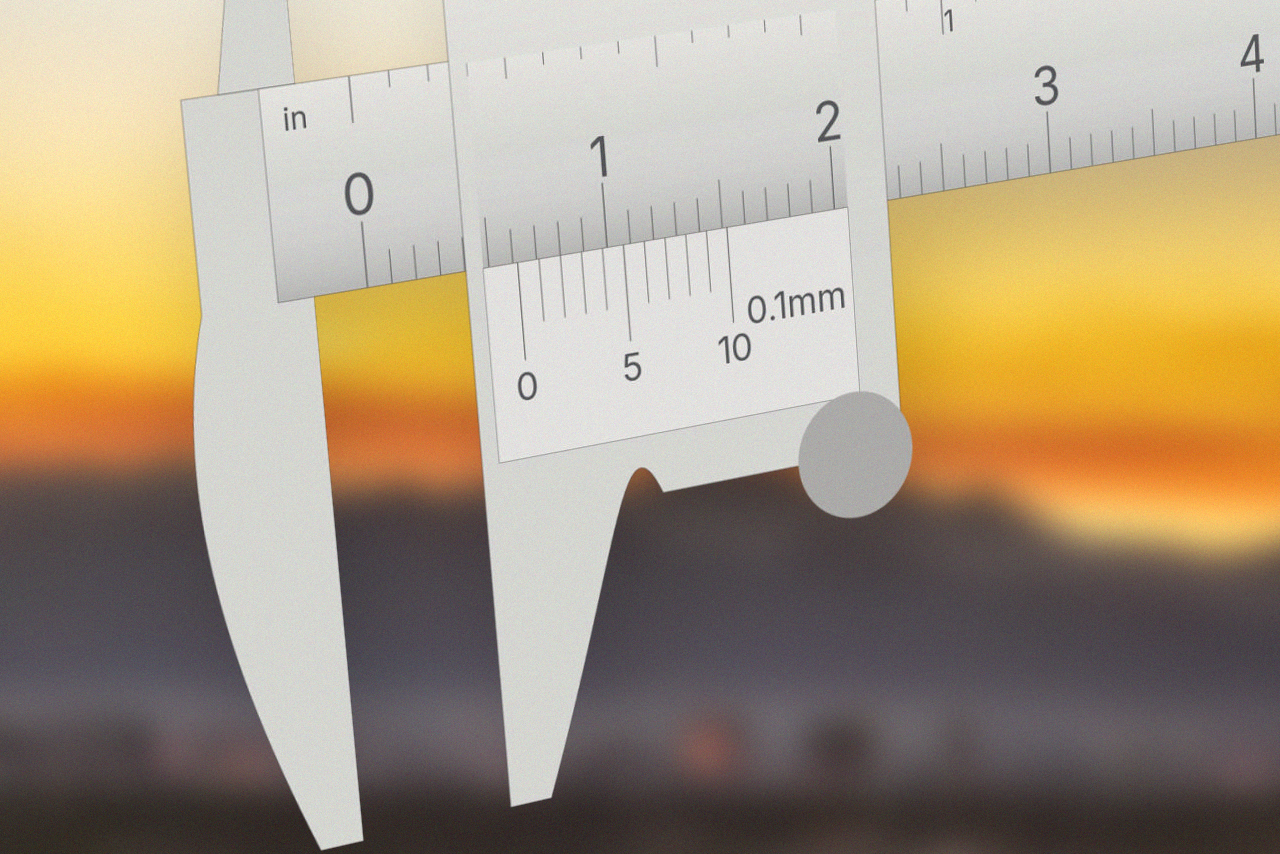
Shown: 6.2 mm
